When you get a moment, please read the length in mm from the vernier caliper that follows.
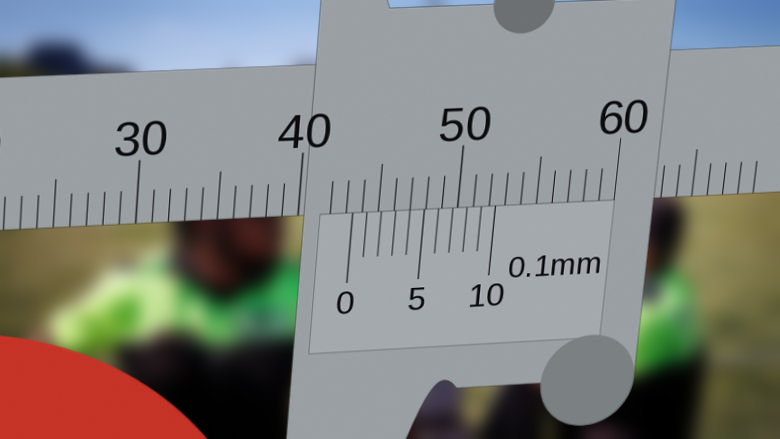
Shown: 43.4 mm
